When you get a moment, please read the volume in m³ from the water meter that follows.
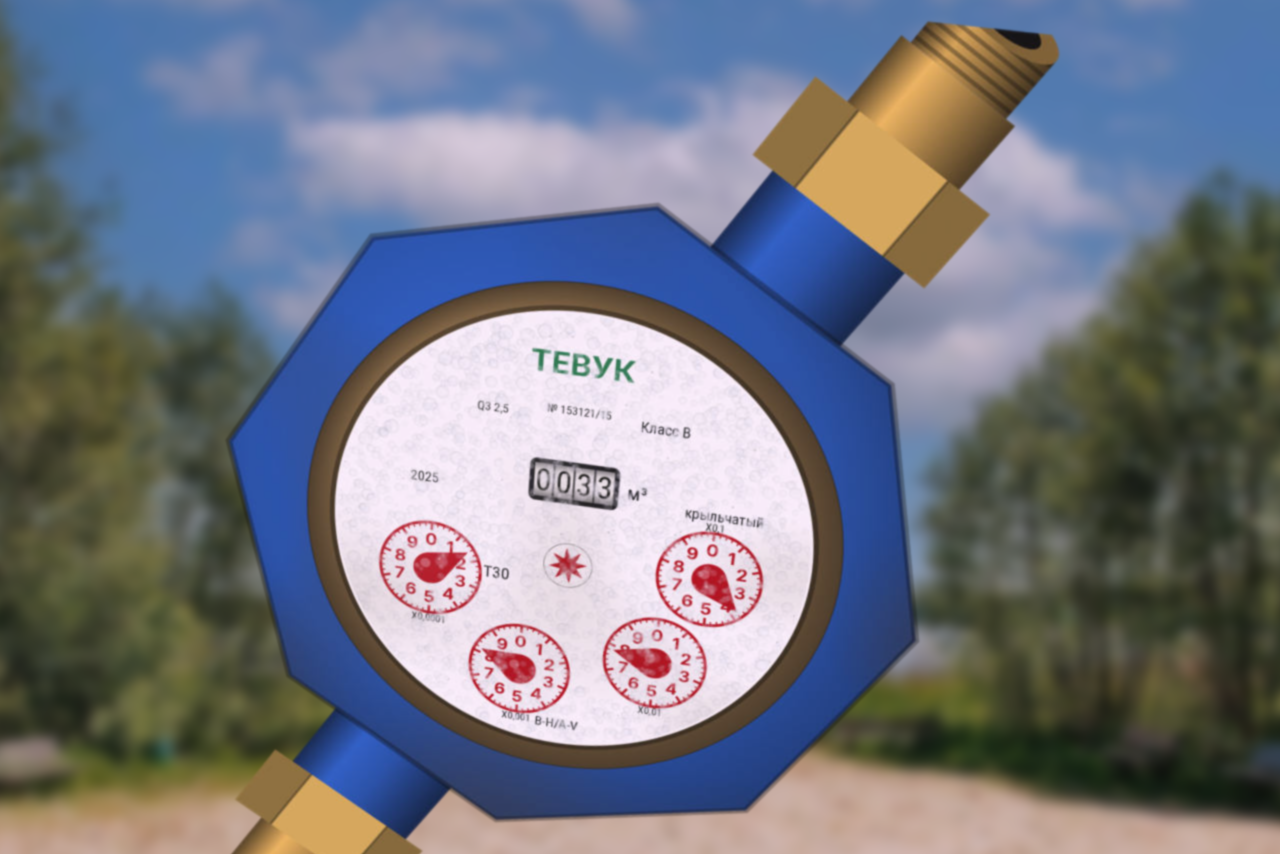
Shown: 33.3781 m³
